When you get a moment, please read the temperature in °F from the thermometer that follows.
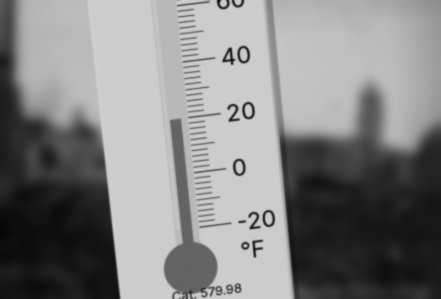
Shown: 20 °F
